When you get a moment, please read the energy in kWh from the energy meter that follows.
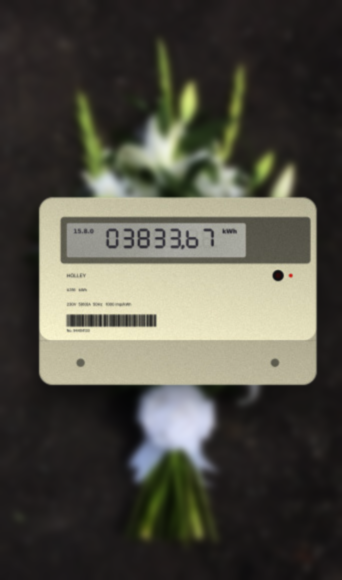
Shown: 3833.67 kWh
